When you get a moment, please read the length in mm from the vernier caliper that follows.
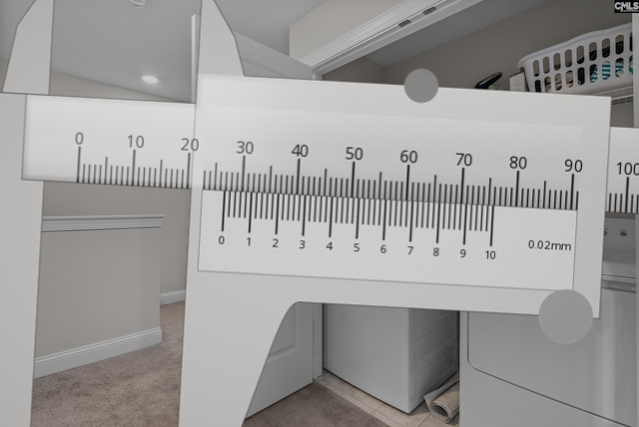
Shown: 26.8 mm
